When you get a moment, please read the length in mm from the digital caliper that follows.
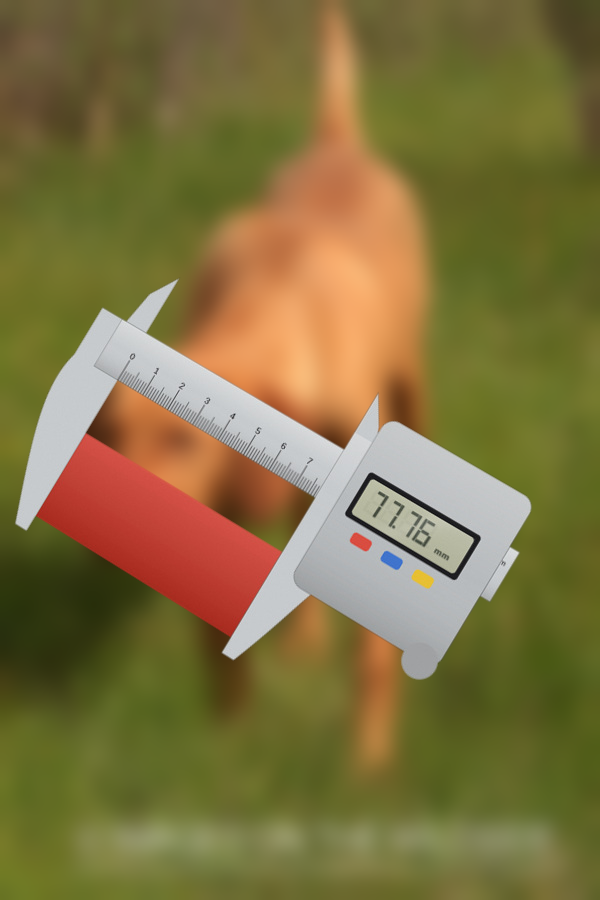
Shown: 77.76 mm
